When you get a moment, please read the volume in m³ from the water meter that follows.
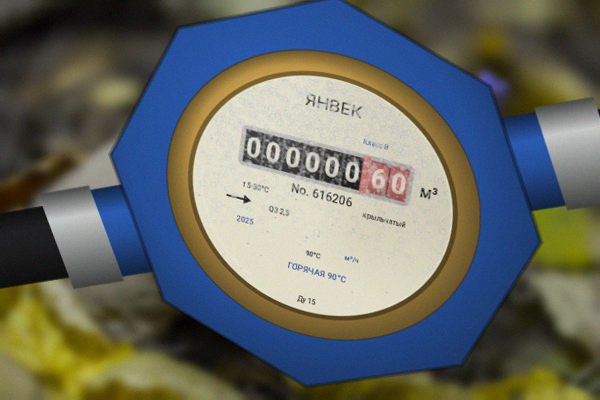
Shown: 0.60 m³
